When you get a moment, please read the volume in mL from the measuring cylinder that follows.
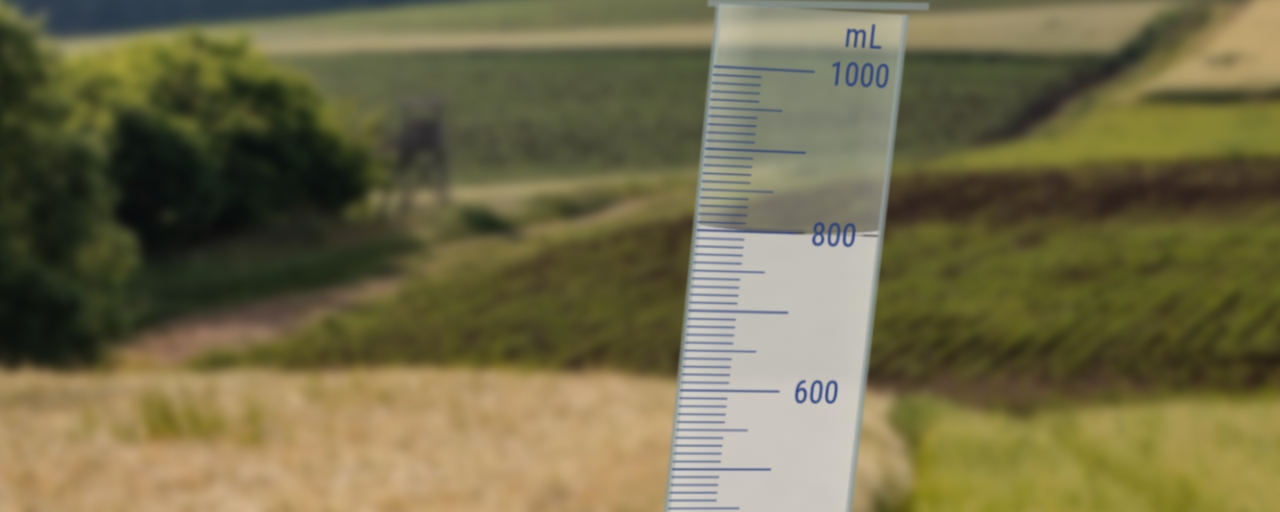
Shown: 800 mL
